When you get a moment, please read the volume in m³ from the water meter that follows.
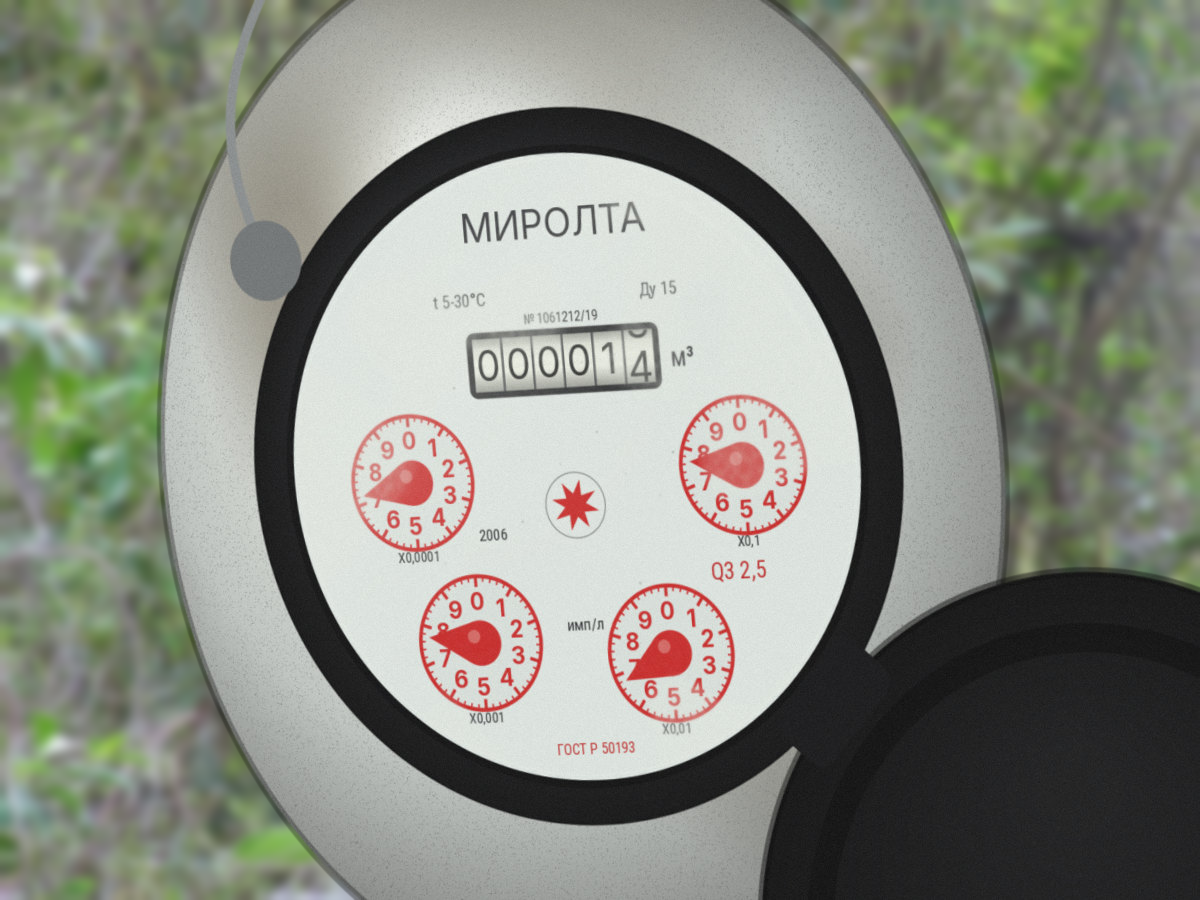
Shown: 13.7677 m³
